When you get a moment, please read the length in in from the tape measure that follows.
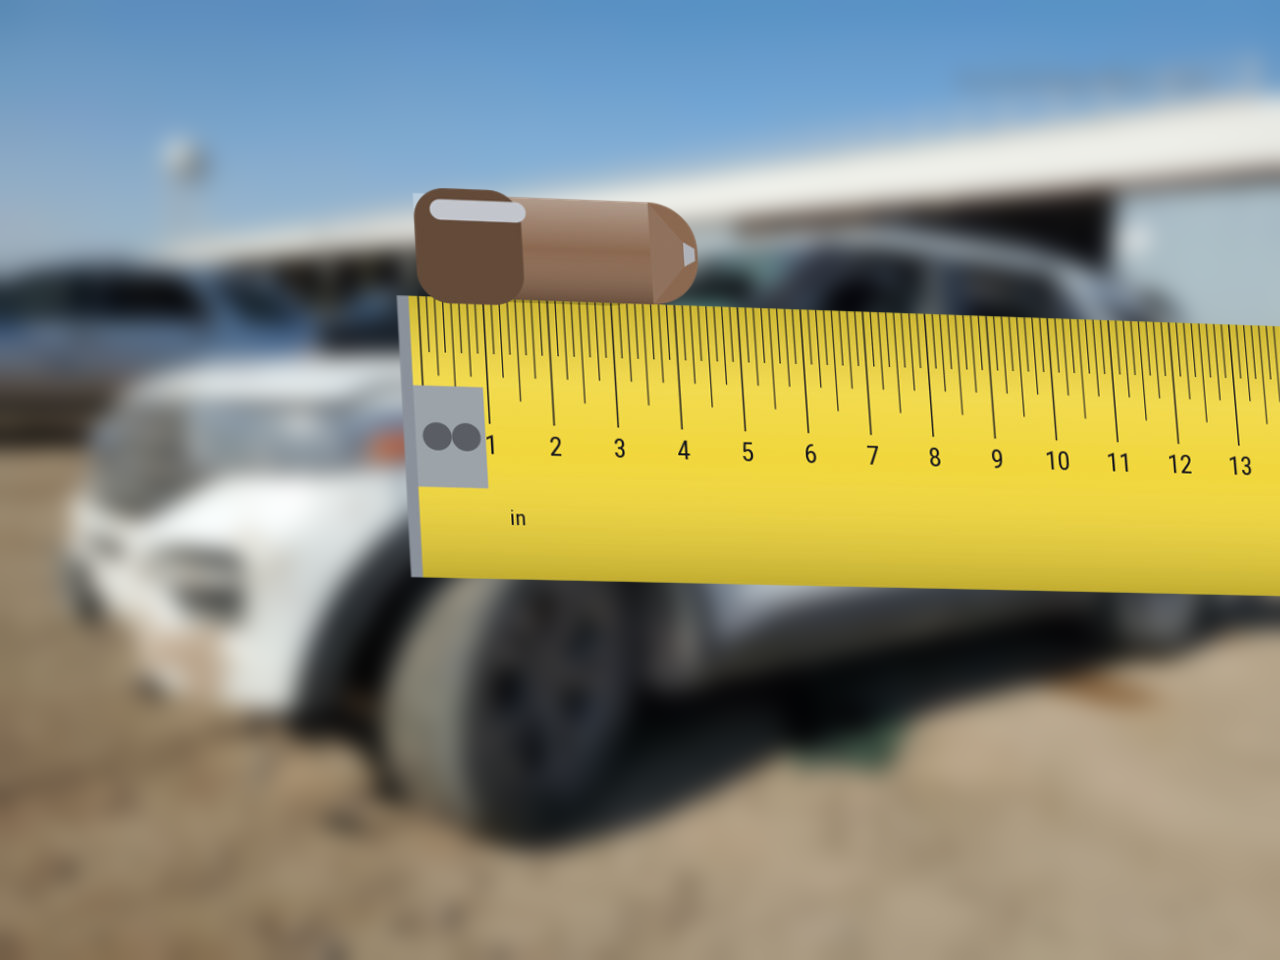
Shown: 4.375 in
